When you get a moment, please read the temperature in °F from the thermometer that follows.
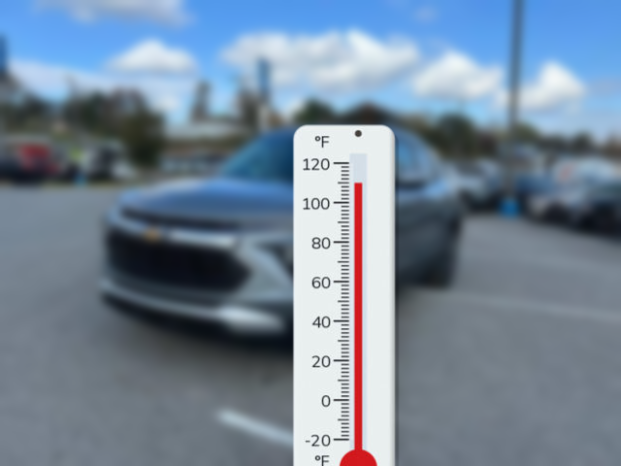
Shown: 110 °F
